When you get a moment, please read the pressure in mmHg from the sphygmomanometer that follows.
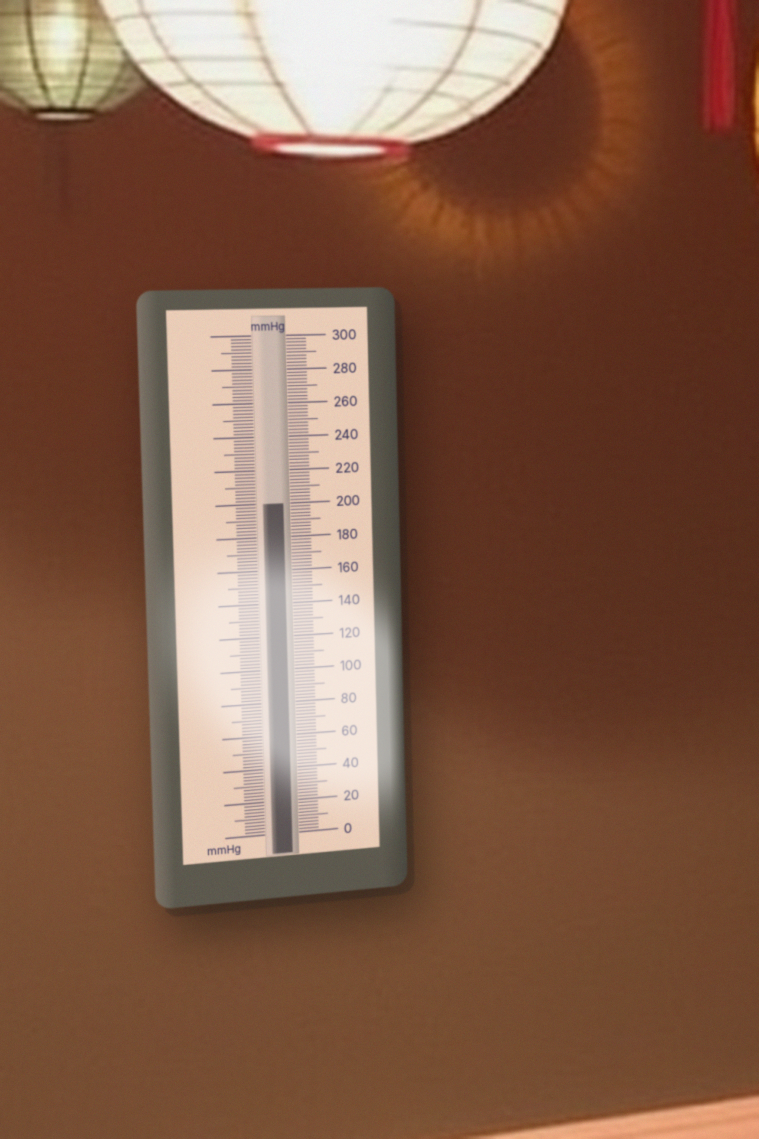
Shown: 200 mmHg
